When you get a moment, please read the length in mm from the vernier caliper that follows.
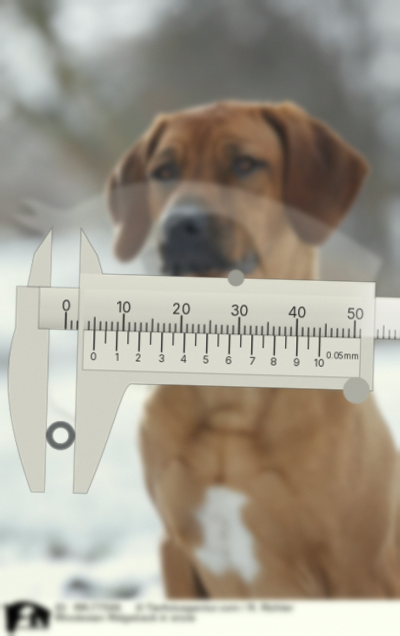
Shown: 5.0 mm
